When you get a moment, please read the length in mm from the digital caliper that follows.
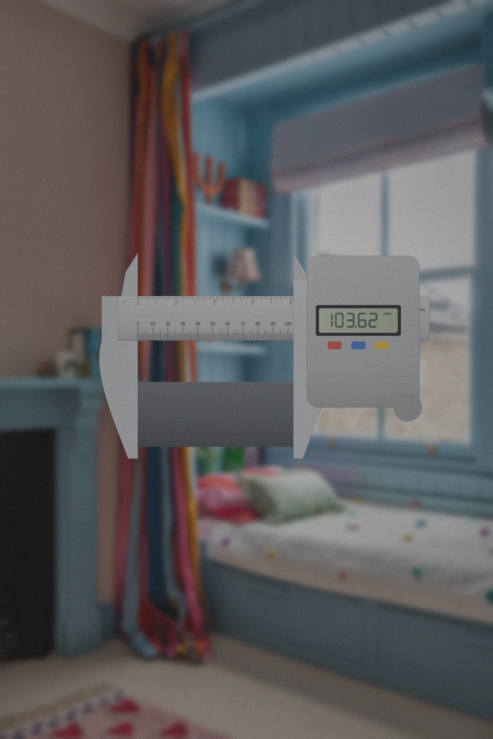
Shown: 103.62 mm
